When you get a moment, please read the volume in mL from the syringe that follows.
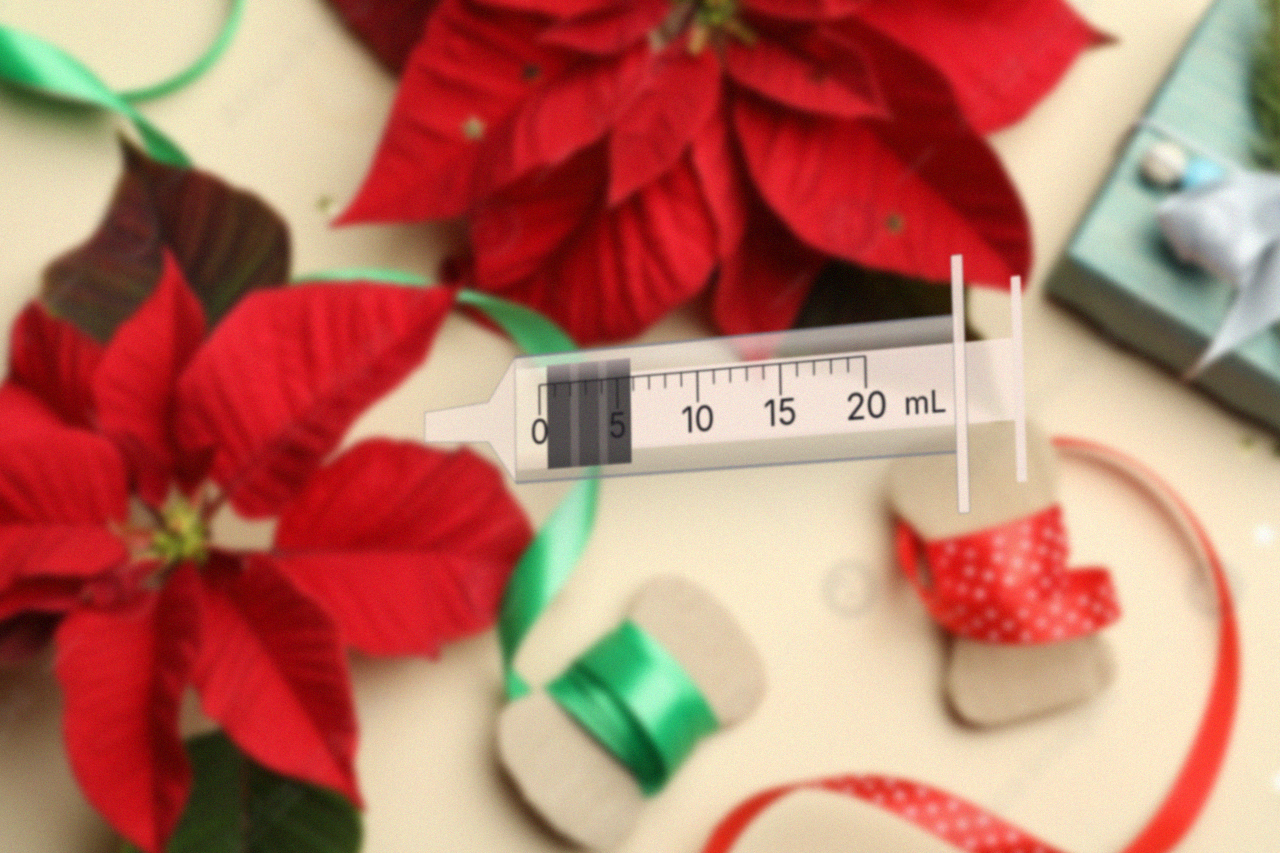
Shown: 0.5 mL
